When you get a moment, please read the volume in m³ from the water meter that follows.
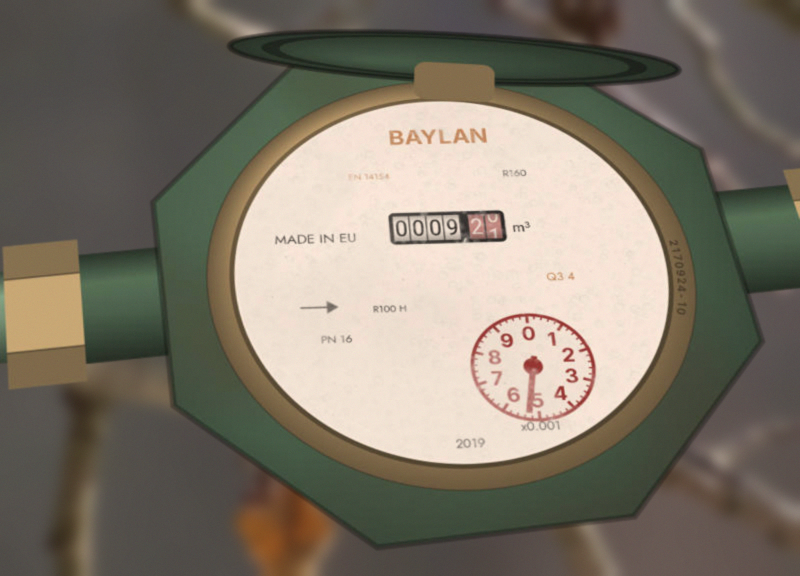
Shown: 9.205 m³
